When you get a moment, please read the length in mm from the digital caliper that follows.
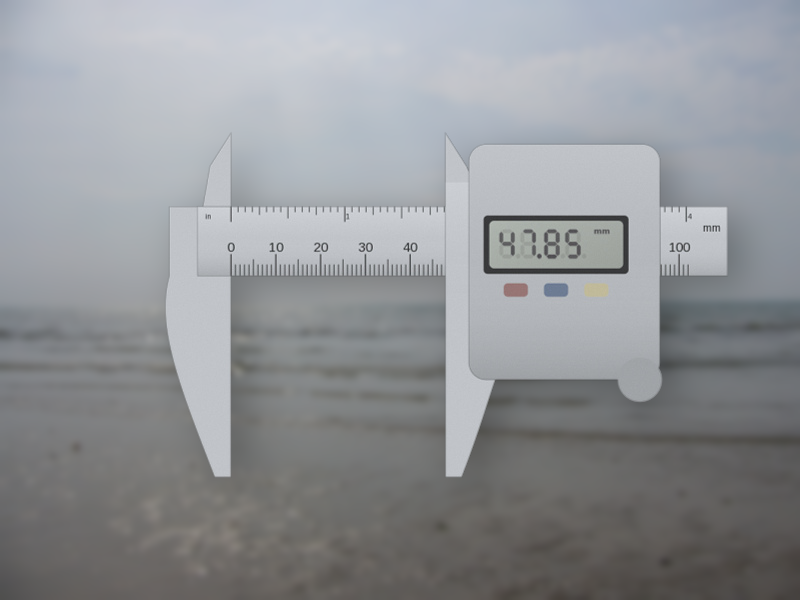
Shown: 47.85 mm
